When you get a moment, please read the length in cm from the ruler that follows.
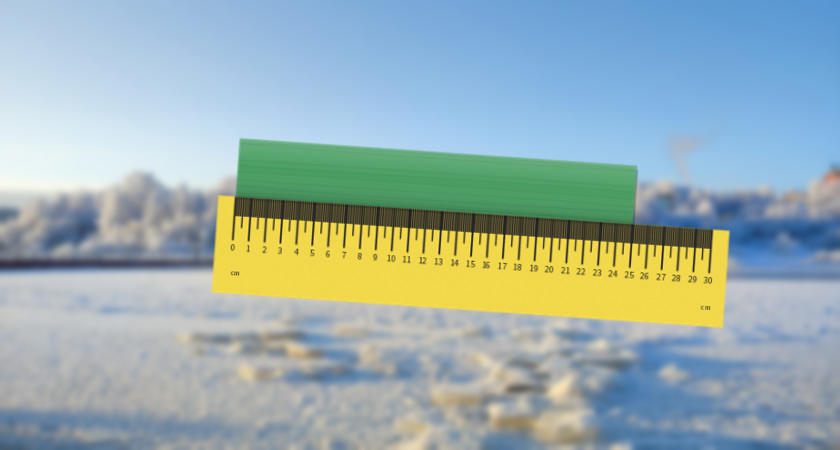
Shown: 25 cm
